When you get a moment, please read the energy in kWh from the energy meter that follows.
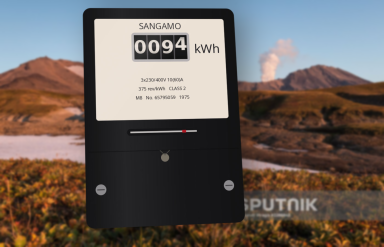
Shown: 94 kWh
